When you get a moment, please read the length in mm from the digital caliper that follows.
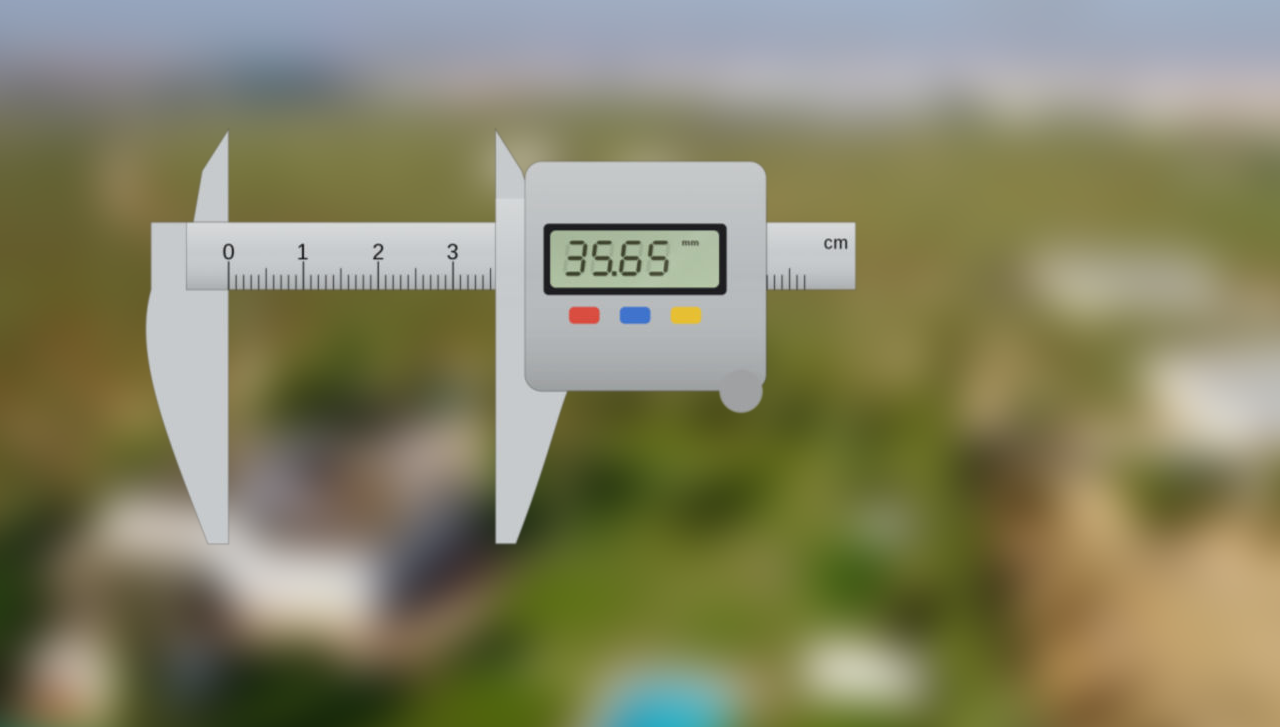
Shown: 35.65 mm
